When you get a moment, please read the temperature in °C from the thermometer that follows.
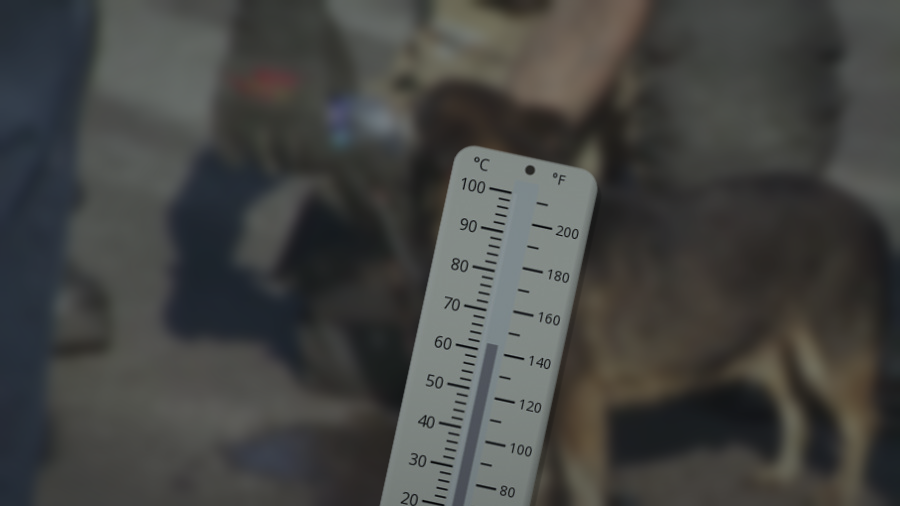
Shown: 62 °C
